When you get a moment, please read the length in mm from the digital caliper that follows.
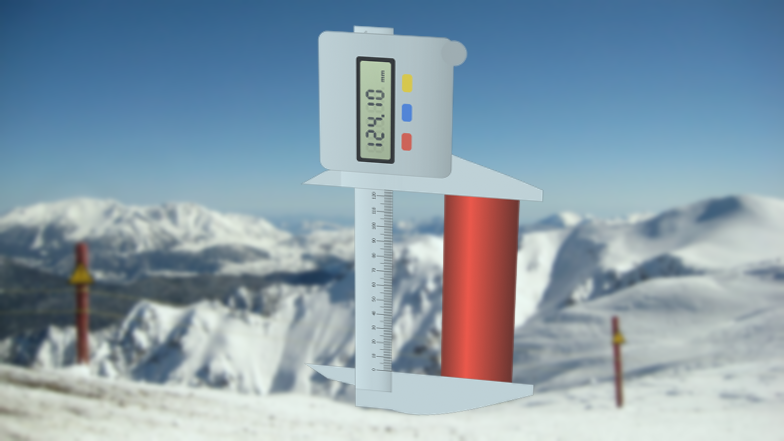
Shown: 124.10 mm
